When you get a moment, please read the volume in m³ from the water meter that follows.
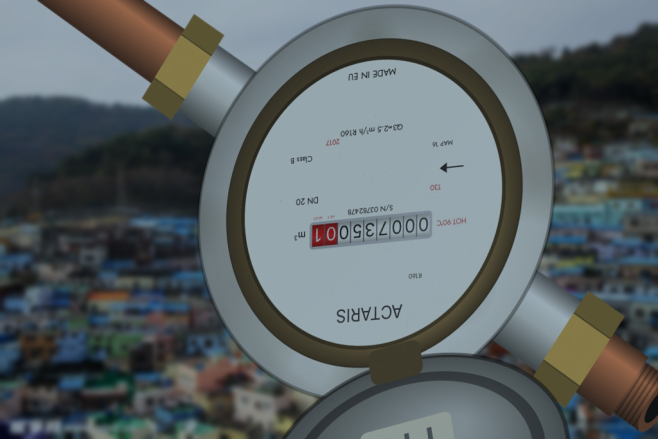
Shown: 7350.01 m³
